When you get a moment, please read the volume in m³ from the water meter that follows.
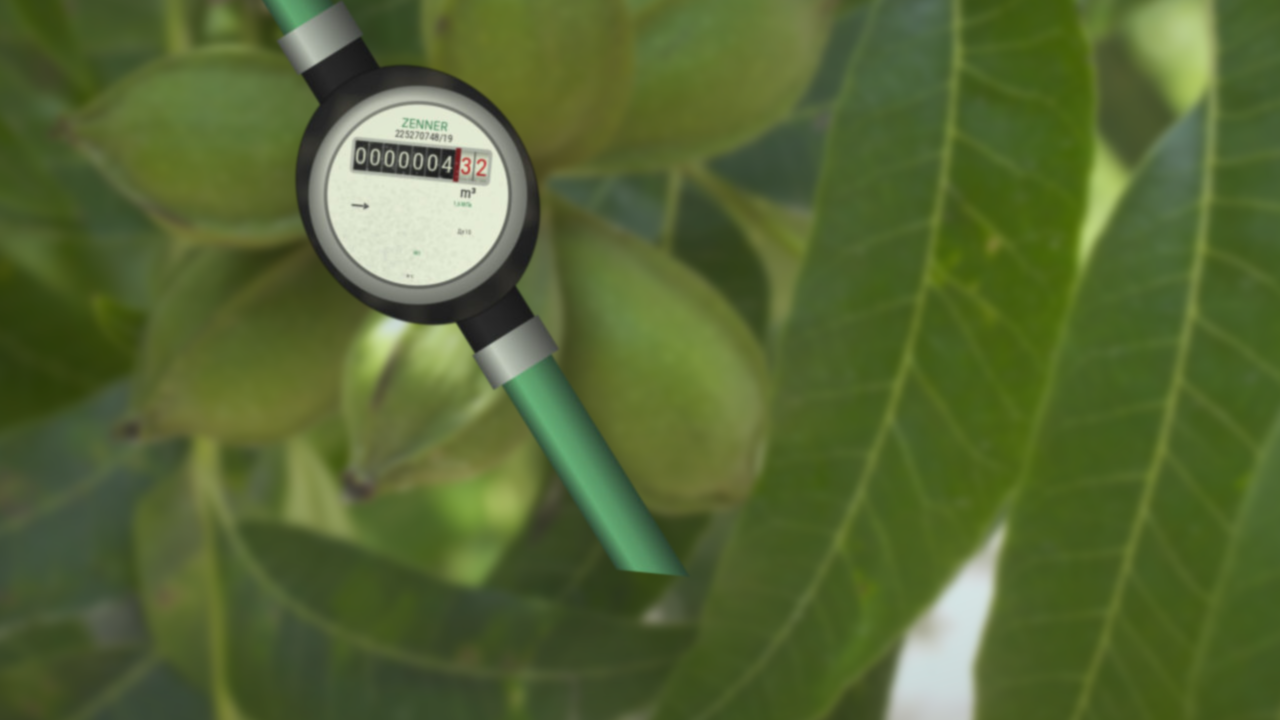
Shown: 4.32 m³
